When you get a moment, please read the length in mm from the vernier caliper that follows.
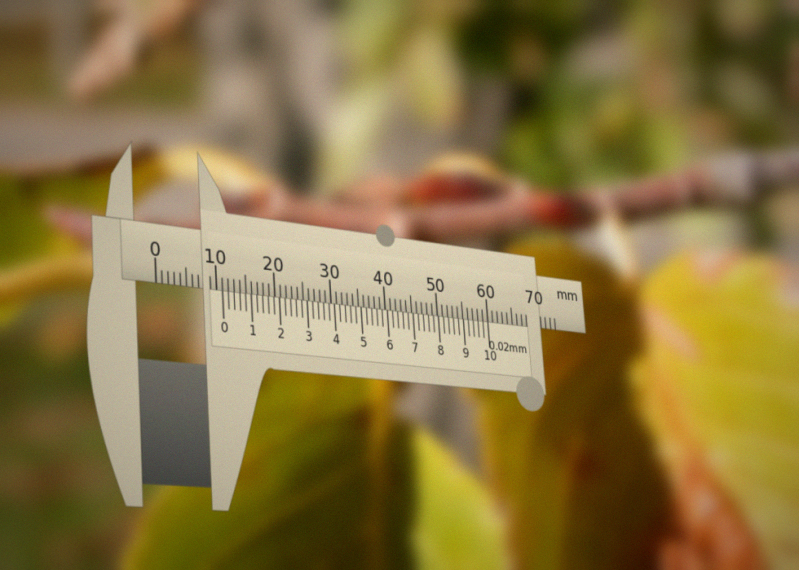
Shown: 11.0 mm
